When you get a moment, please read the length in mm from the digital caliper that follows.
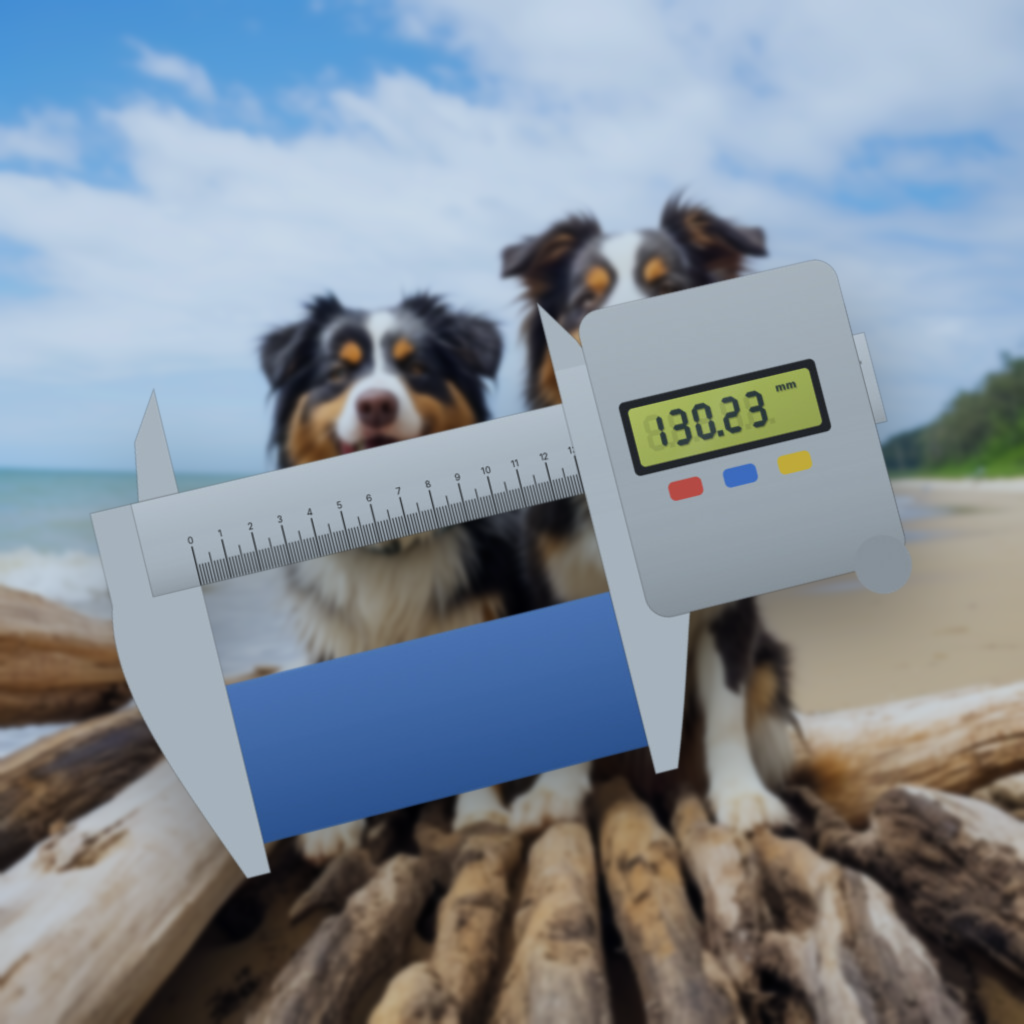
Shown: 130.23 mm
